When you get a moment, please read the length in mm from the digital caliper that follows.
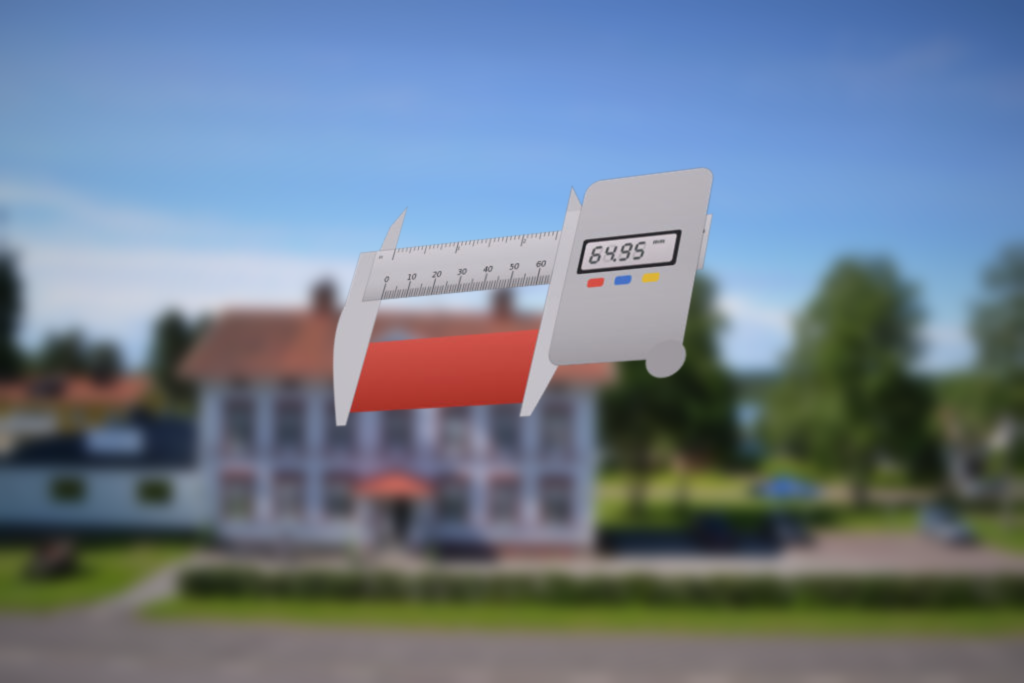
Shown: 64.95 mm
